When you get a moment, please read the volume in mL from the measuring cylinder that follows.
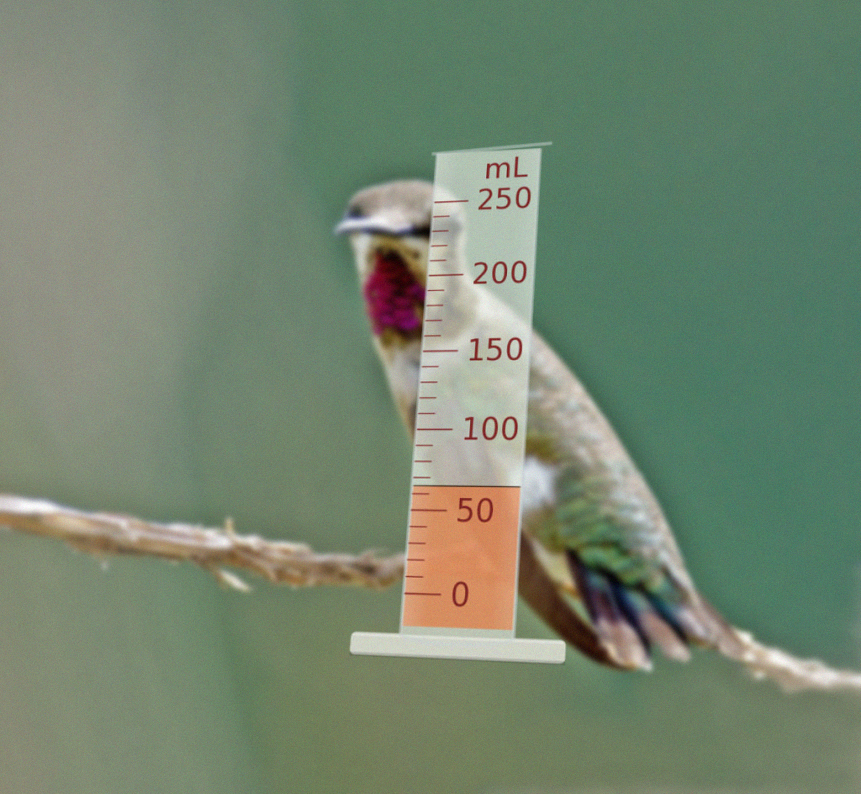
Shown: 65 mL
